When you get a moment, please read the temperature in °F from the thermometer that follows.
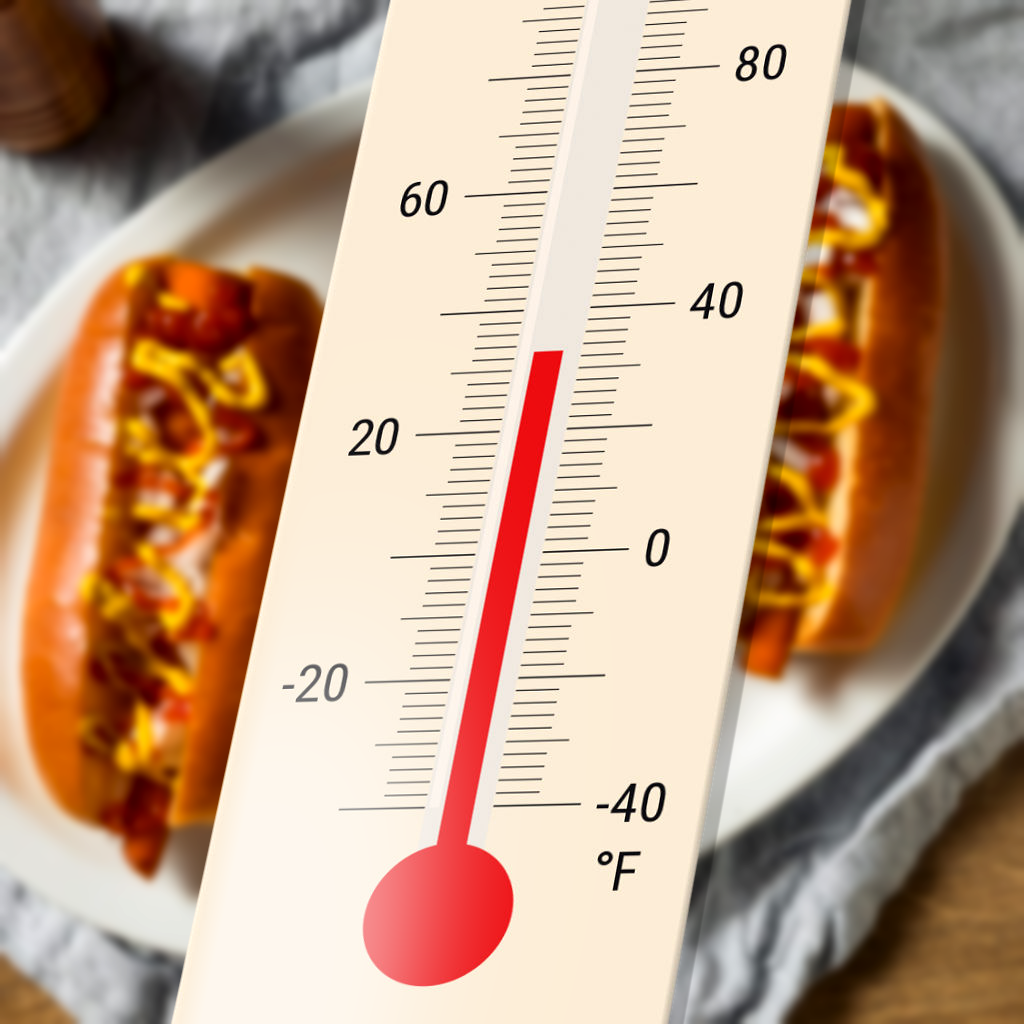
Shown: 33 °F
